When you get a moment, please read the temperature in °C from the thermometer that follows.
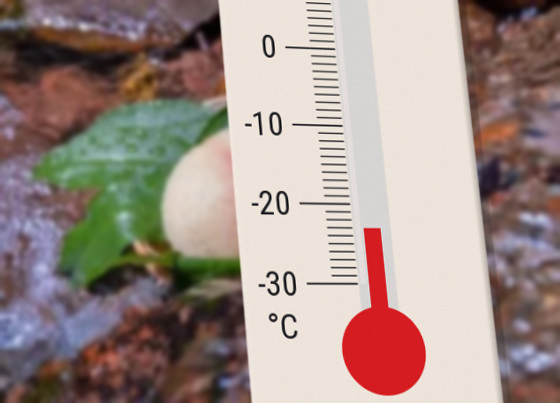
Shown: -23 °C
